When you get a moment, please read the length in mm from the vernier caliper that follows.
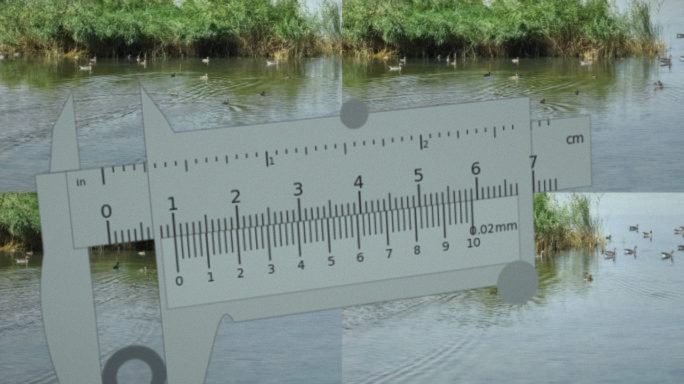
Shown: 10.0 mm
